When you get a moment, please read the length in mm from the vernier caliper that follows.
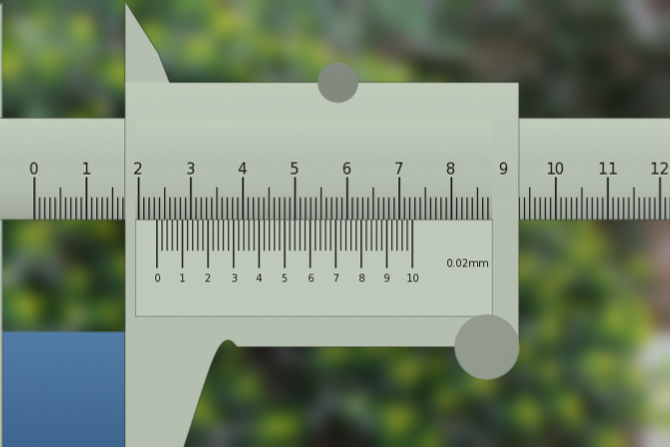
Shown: 23.5 mm
